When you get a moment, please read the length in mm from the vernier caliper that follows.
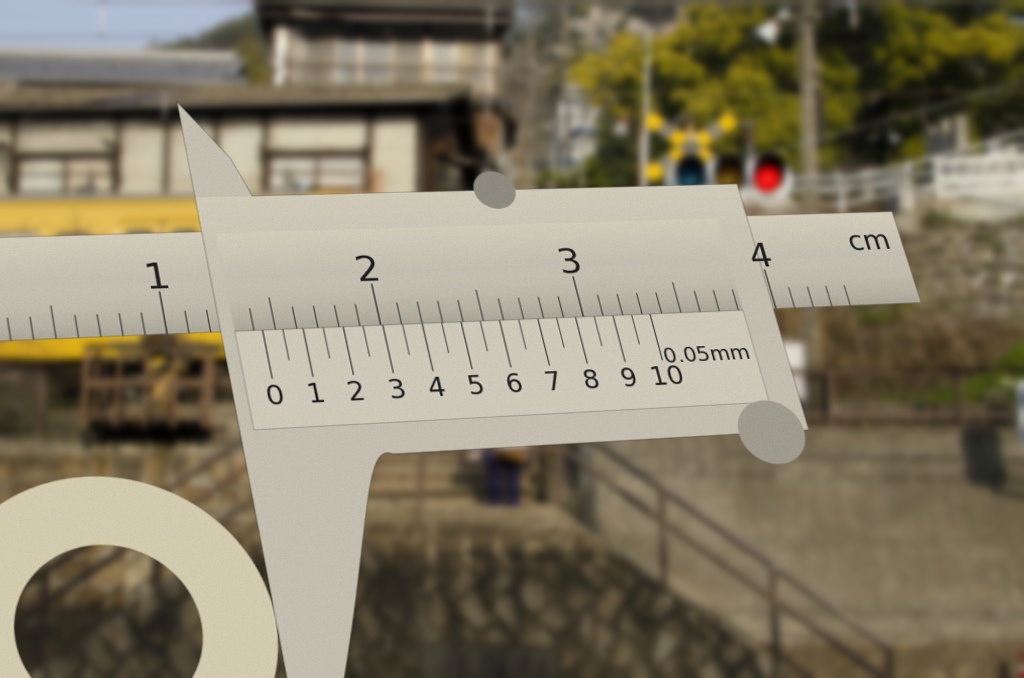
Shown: 14.4 mm
